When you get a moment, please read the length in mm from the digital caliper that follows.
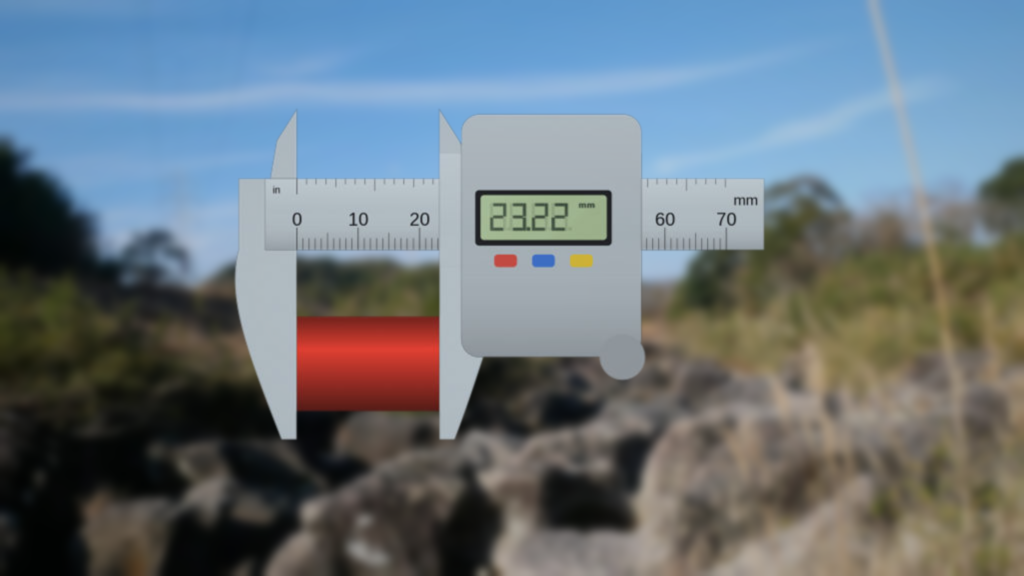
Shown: 23.22 mm
